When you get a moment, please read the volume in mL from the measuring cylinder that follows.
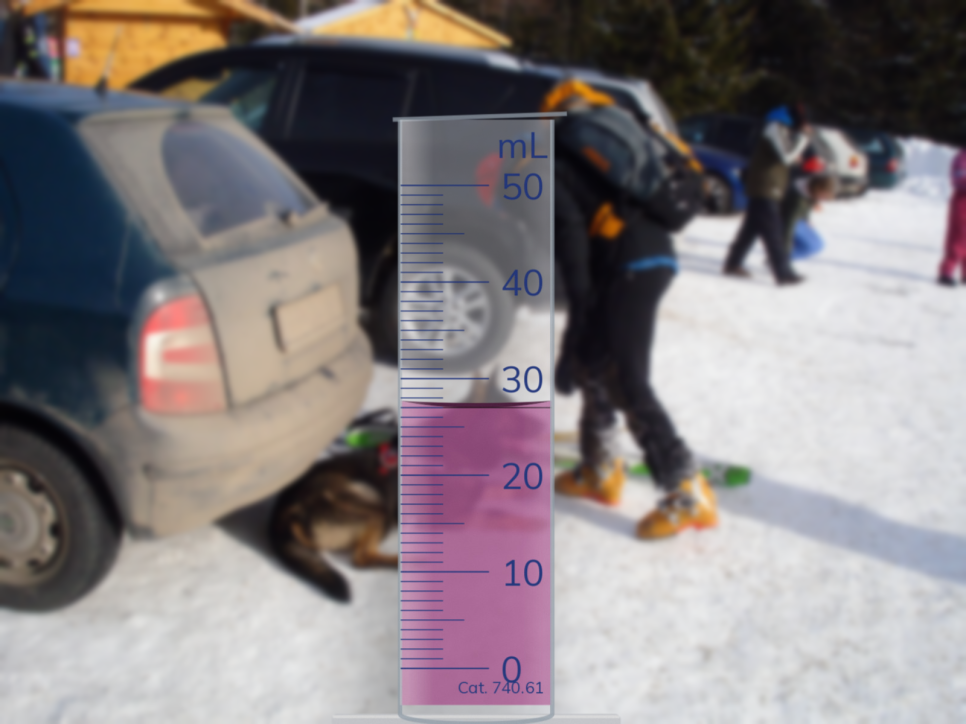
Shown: 27 mL
